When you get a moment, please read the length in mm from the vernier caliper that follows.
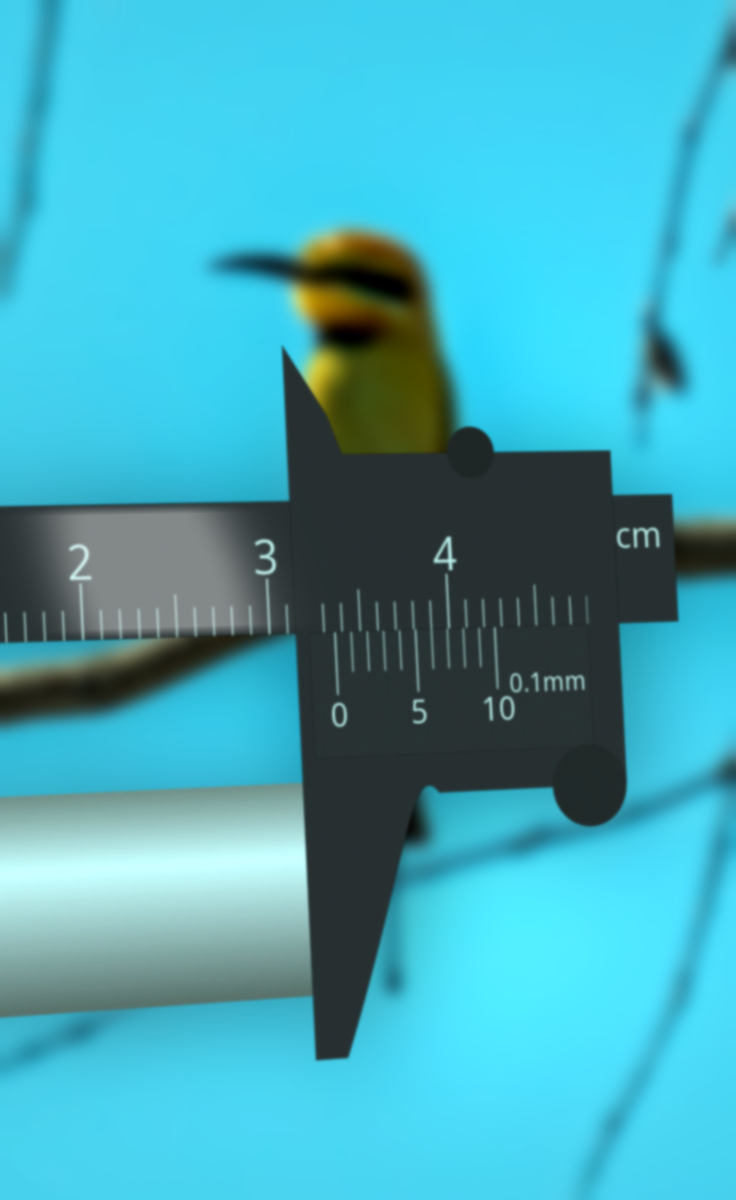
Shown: 33.6 mm
